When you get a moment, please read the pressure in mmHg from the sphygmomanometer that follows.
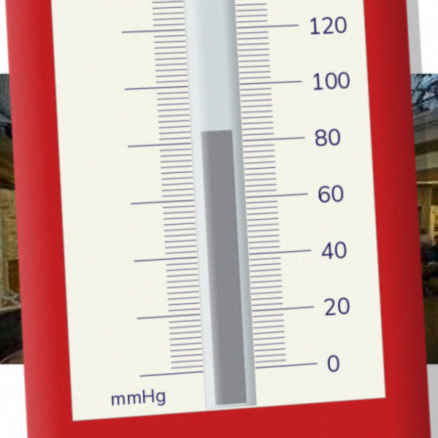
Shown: 84 mmHg
